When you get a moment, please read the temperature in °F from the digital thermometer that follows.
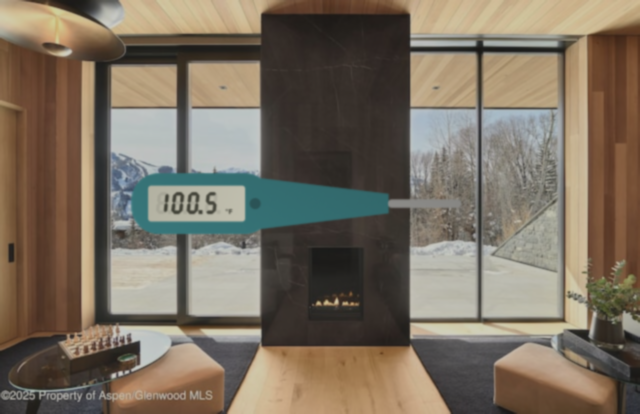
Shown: 100.5 °F
